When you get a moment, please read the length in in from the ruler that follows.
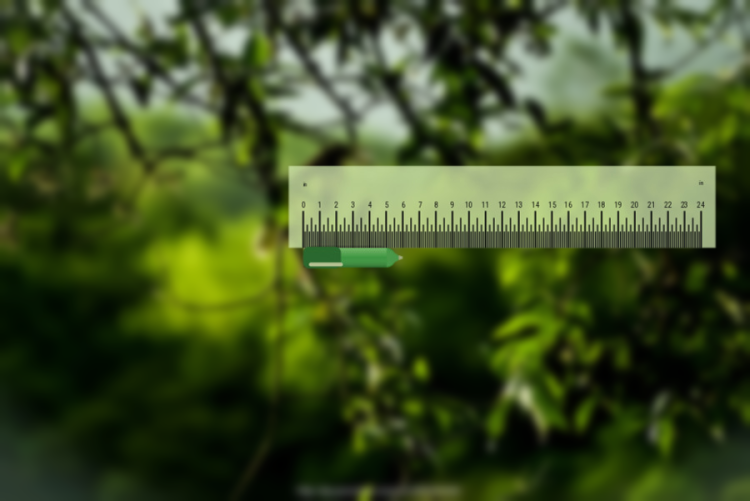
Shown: 6 in
